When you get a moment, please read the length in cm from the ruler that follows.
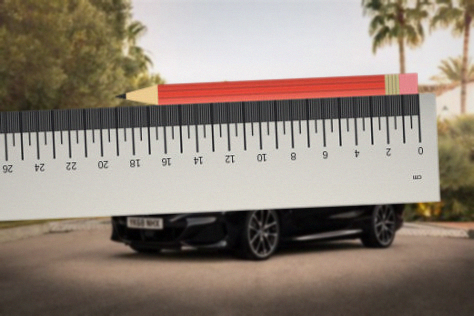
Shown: 19 cm
